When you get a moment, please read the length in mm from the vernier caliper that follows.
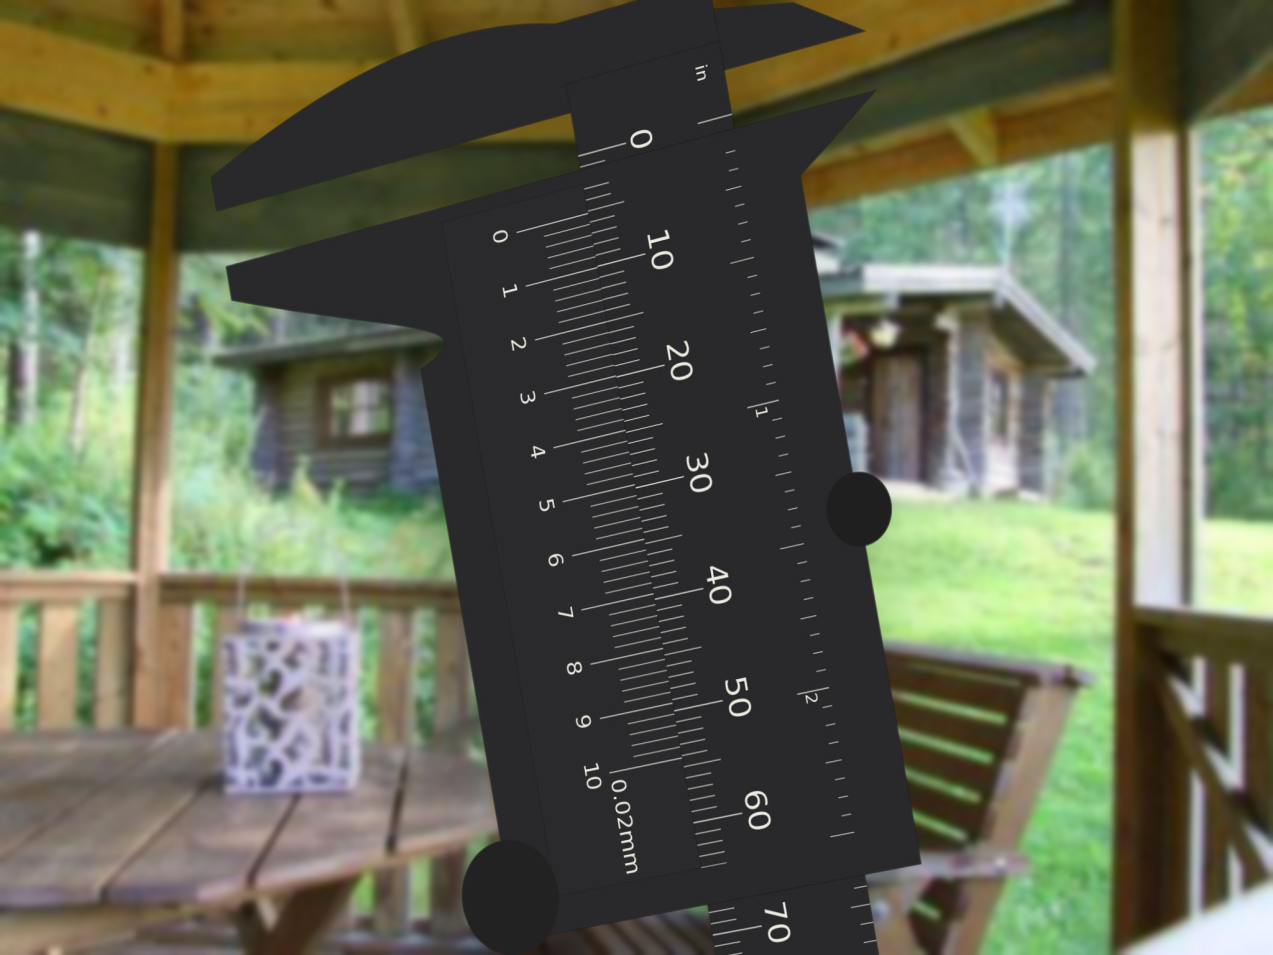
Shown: 5.2 mm
